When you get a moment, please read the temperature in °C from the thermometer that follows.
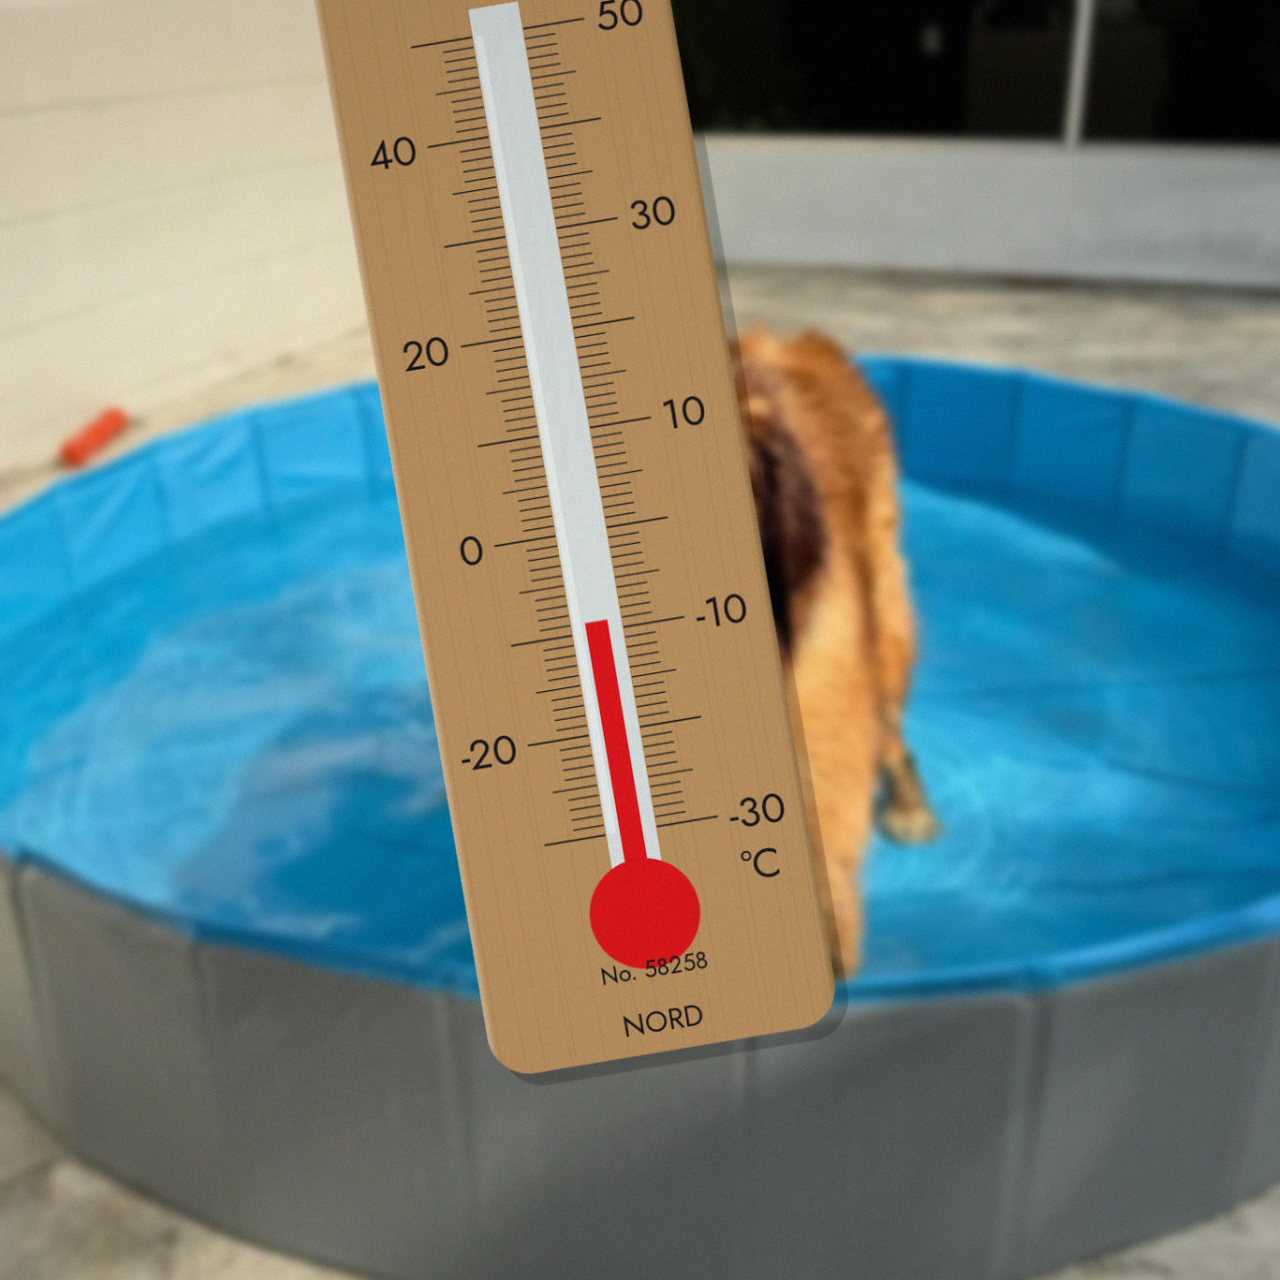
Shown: -9 °C
